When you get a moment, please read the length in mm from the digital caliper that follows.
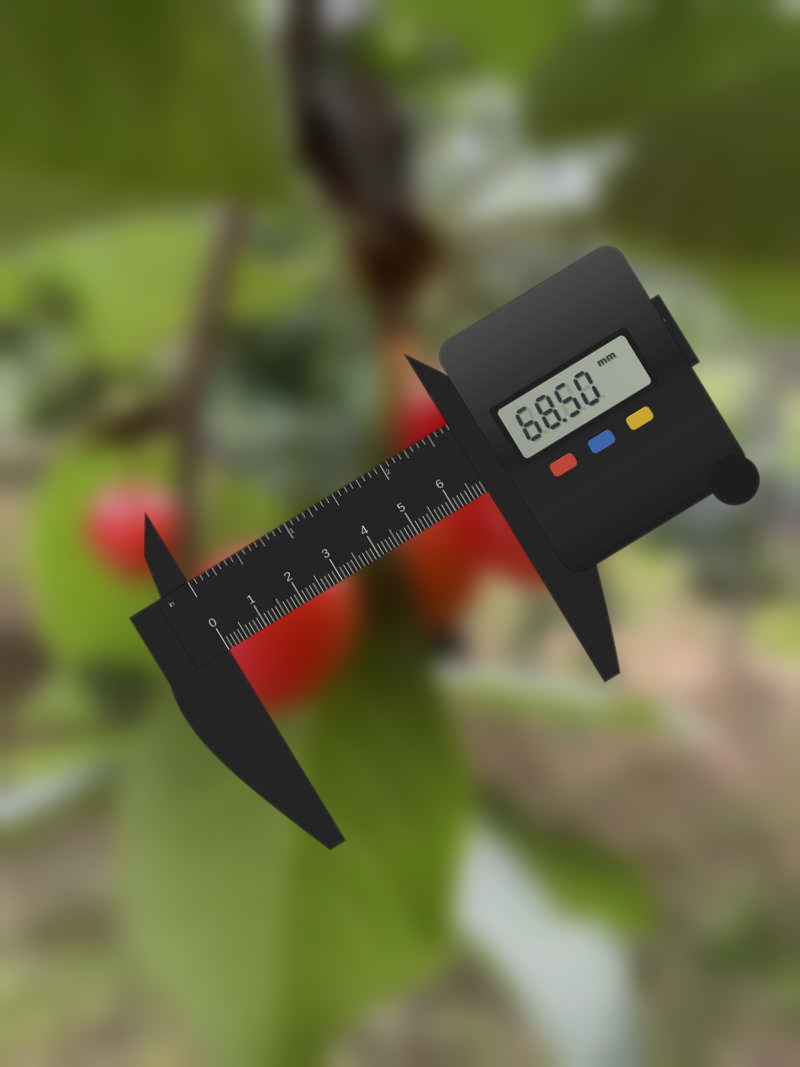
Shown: 68.50 mm
